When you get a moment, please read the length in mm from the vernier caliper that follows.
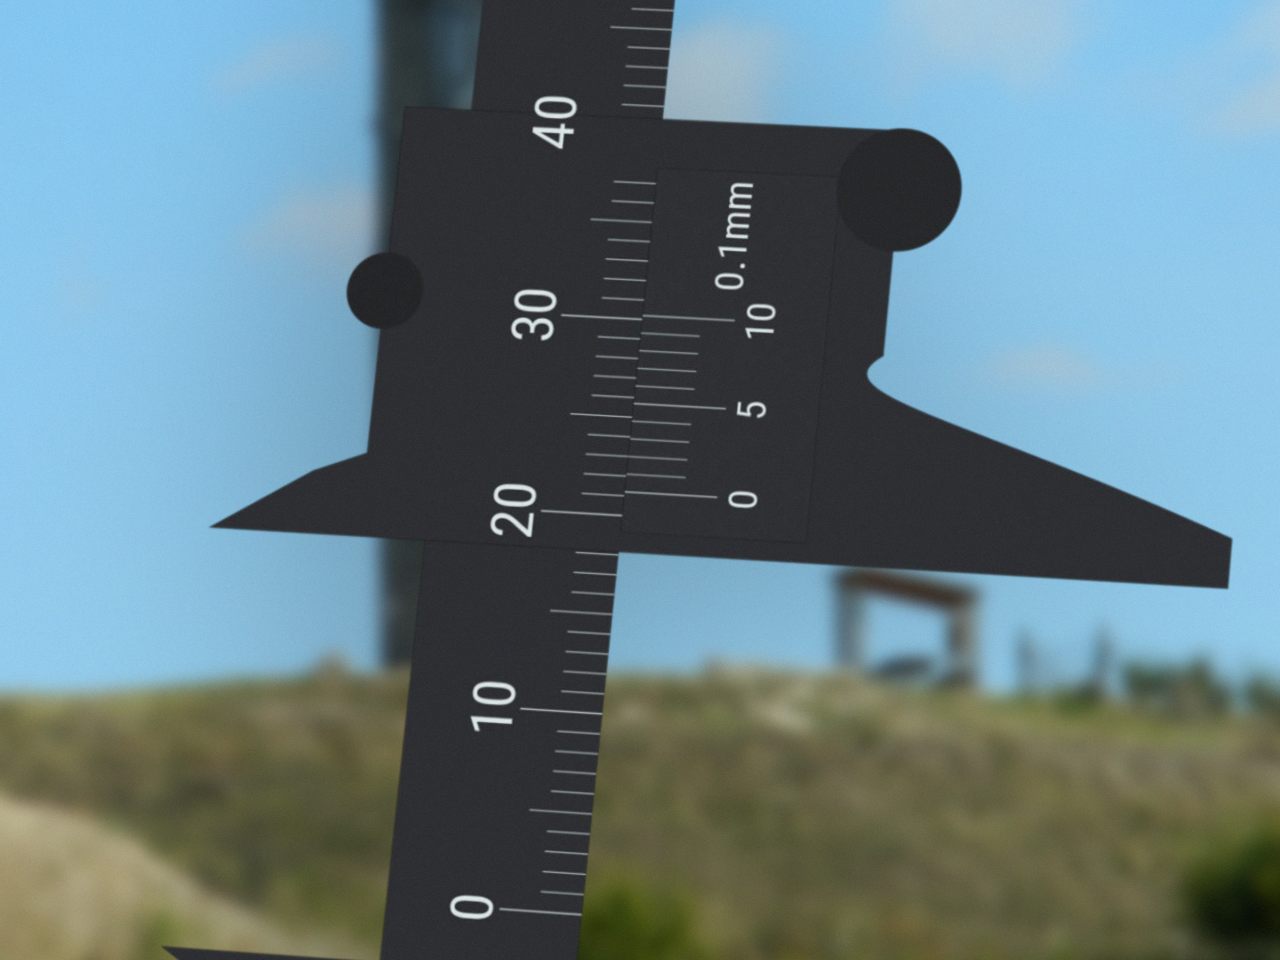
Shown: 21.2 mm
